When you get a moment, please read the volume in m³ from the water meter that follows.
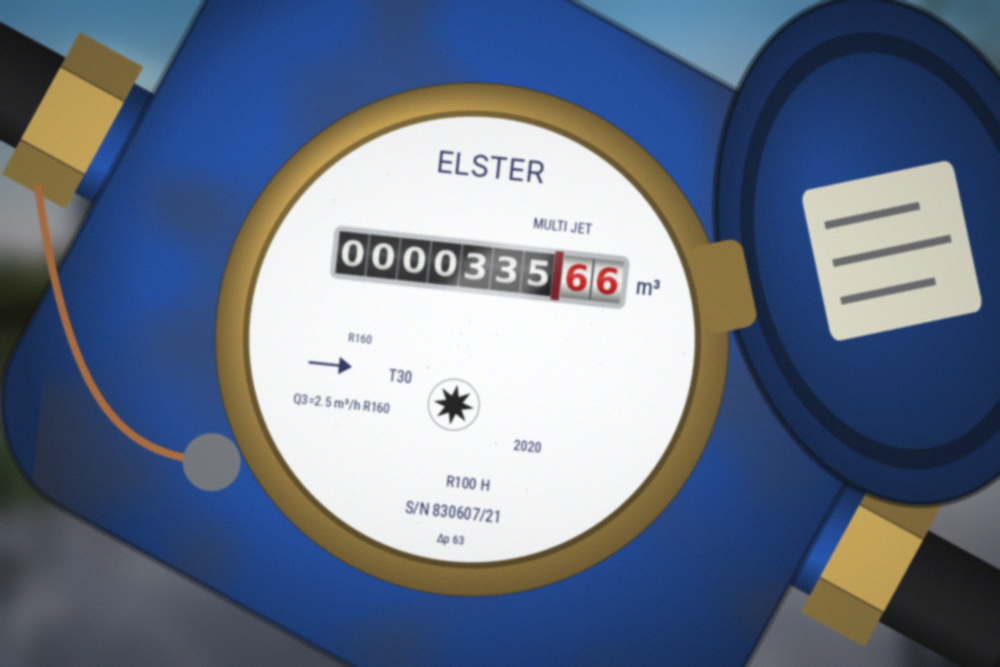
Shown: 335.66 m³
